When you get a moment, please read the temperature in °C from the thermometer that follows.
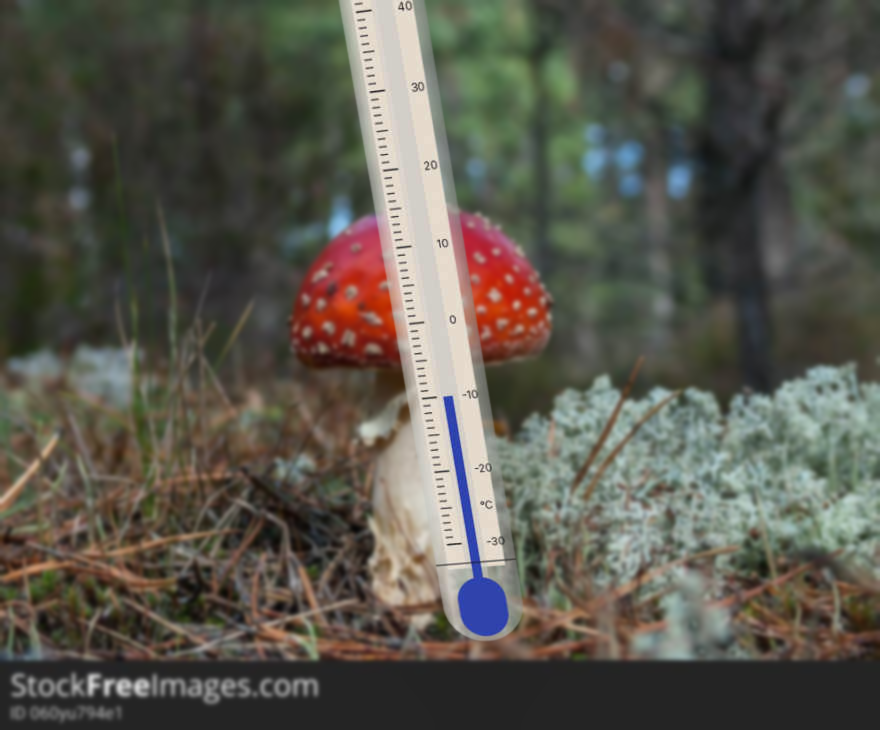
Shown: -10 °C
